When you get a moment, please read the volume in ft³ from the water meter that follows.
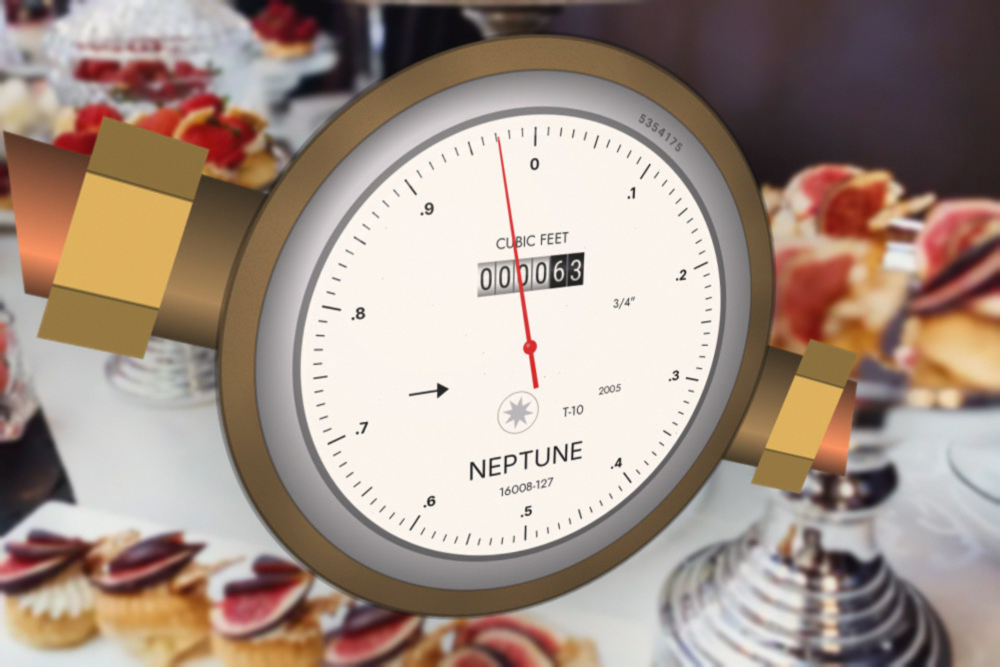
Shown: 62.97 ft³
